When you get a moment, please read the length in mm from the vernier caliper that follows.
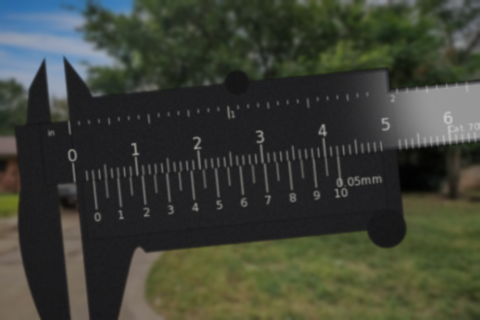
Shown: 3.0 mm
